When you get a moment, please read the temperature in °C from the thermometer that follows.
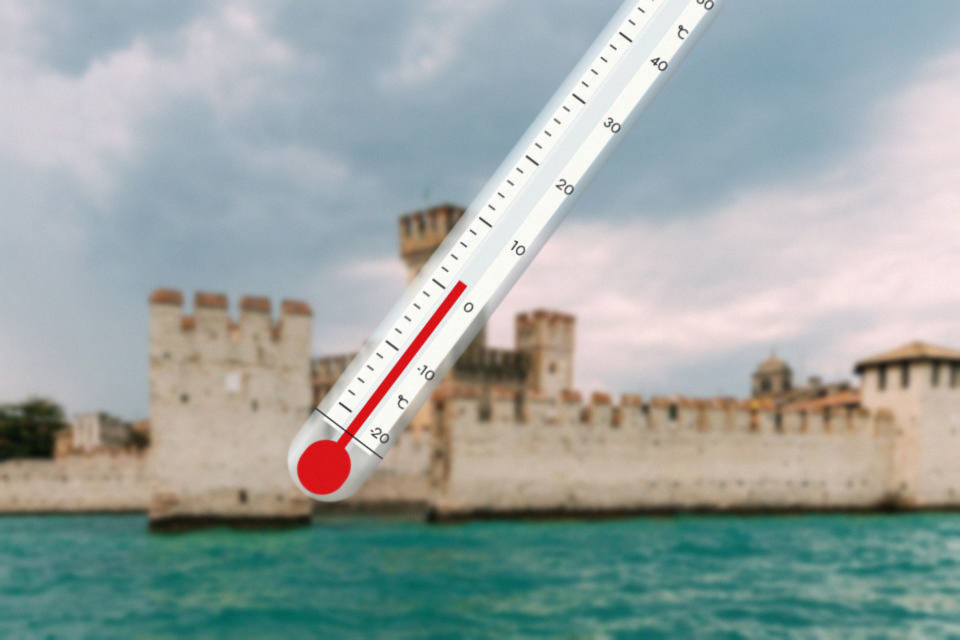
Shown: 2 °C
